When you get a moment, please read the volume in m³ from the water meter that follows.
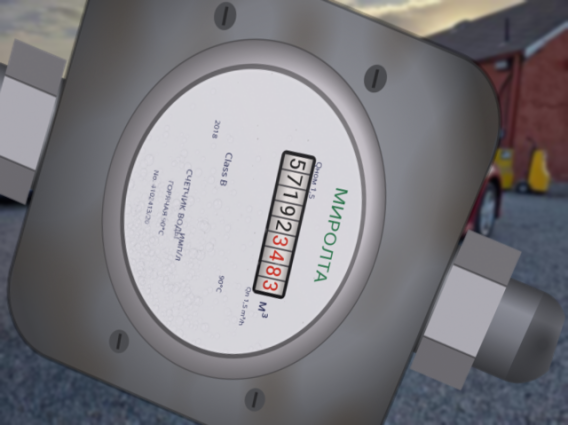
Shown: 57192.3483 m³
